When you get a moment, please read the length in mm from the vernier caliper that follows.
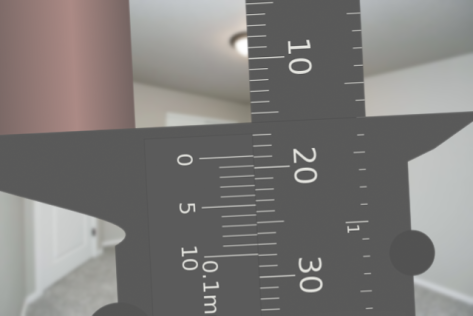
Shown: 18.9 mm
